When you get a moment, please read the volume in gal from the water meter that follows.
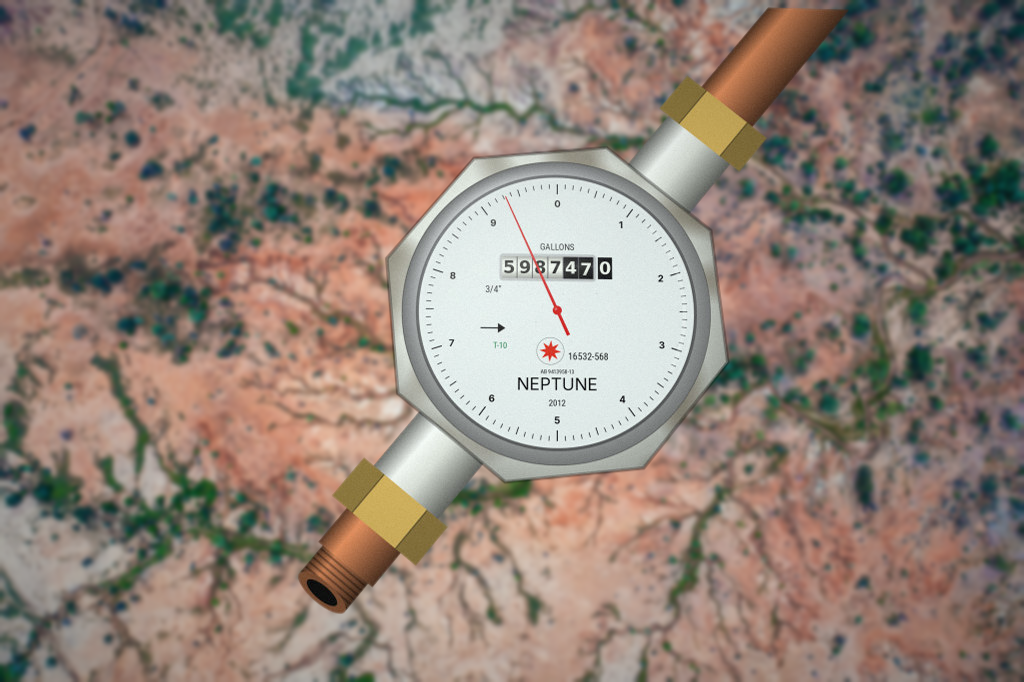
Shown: 5987469.3 gal
